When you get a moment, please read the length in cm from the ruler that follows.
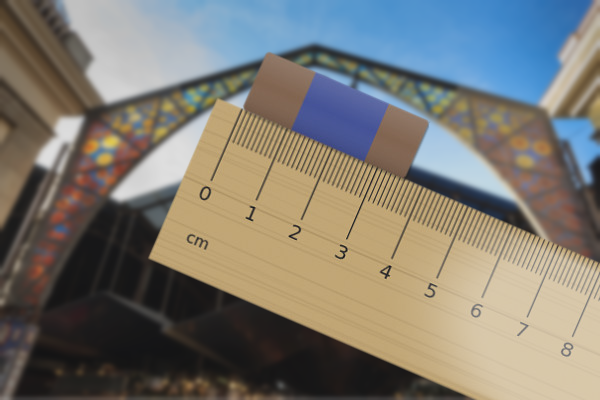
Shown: 3.6 cm
